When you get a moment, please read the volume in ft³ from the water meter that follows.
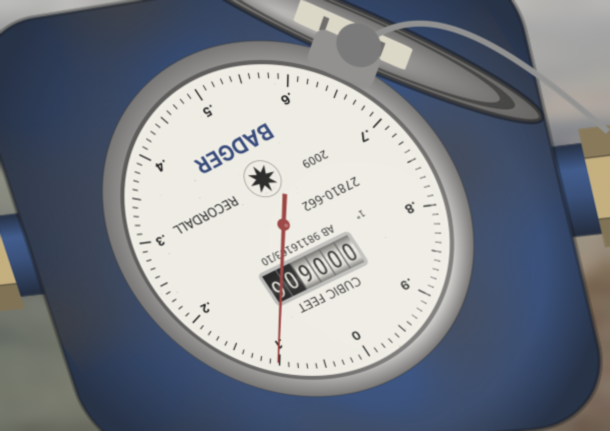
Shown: 606.10 ft³
